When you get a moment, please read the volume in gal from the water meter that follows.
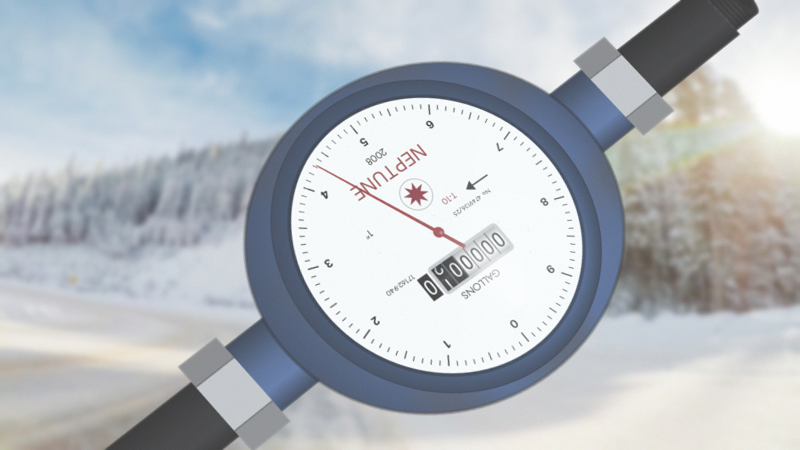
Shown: 14.3 gal
